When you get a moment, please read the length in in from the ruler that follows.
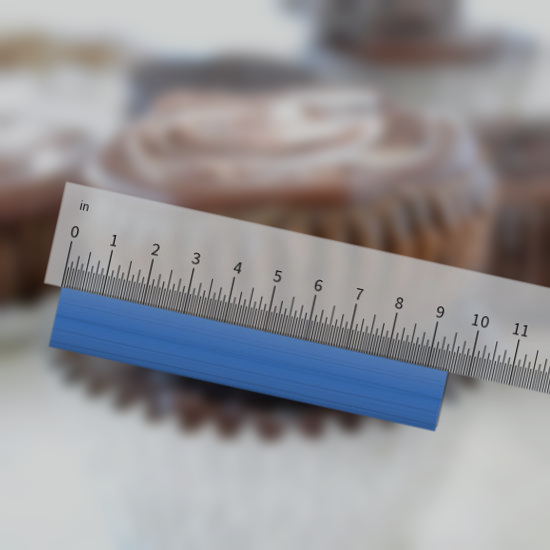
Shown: 9.5 in
